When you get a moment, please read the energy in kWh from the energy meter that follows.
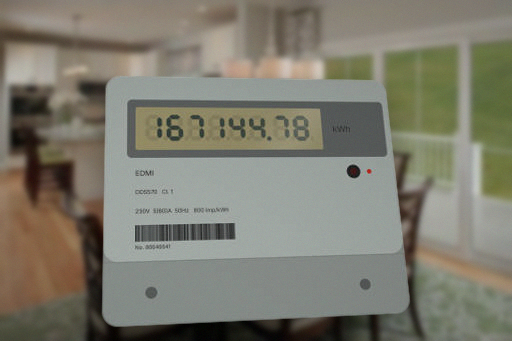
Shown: 167144.78 kWh
